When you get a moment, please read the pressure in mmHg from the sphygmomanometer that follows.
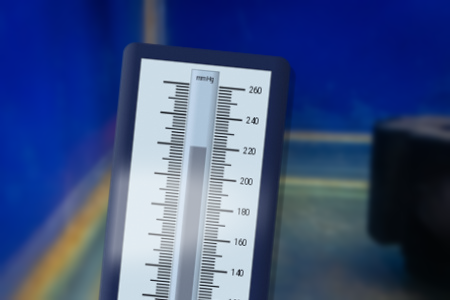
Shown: 220 mmHg
